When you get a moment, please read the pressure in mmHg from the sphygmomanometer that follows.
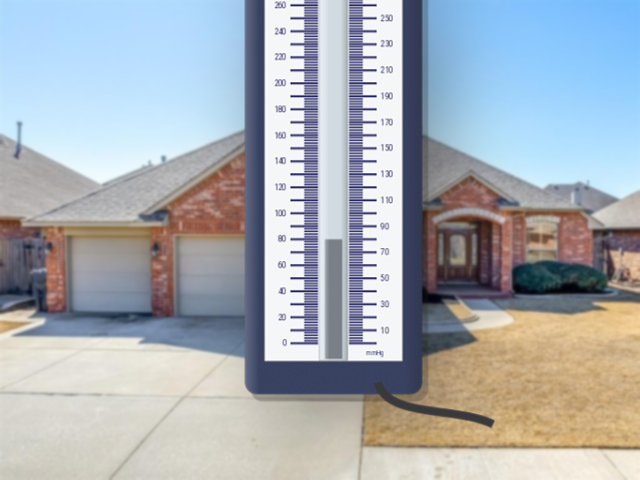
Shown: 80 mmHg
